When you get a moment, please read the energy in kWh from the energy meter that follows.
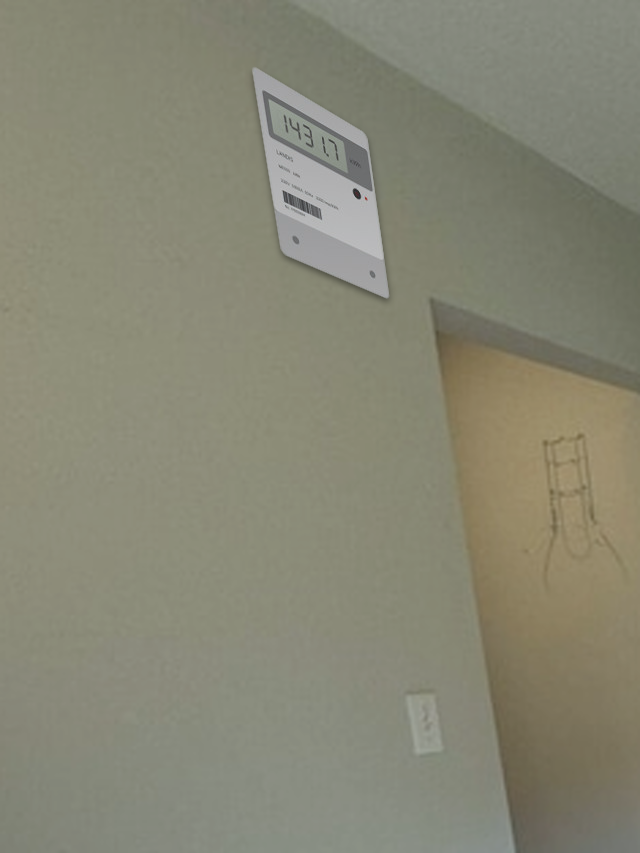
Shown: 1431.7 kWh
